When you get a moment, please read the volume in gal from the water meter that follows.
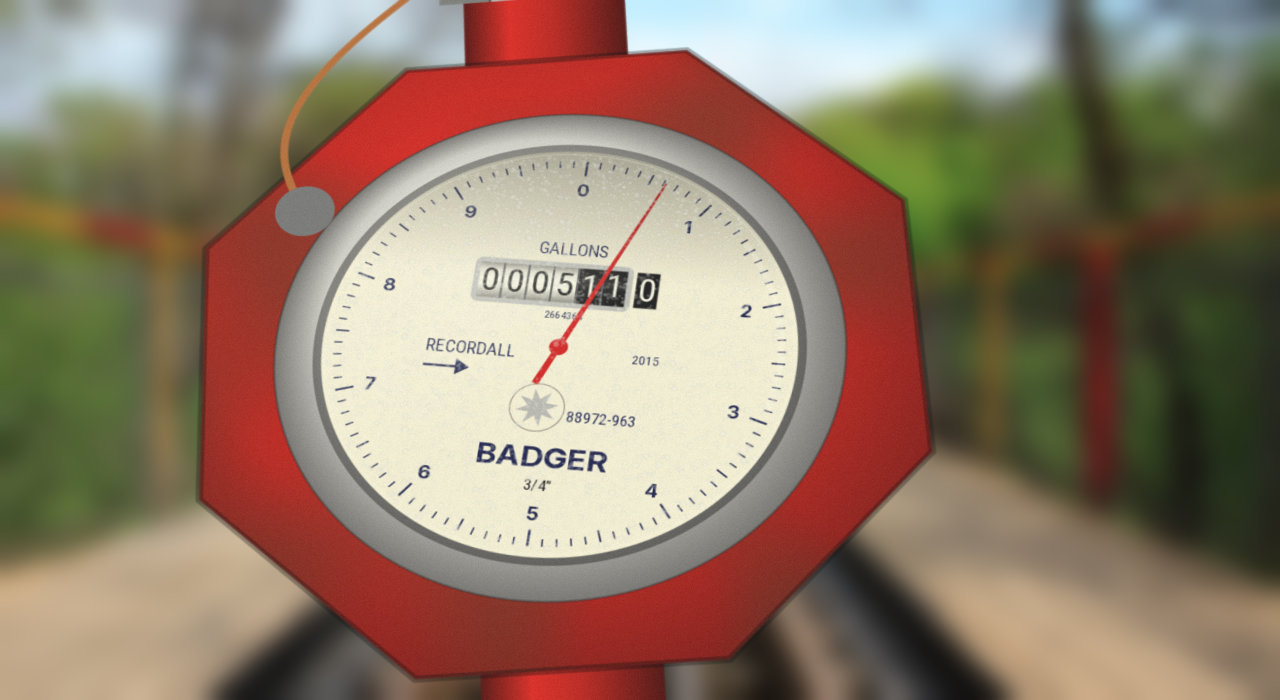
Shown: 5110.6 gal
